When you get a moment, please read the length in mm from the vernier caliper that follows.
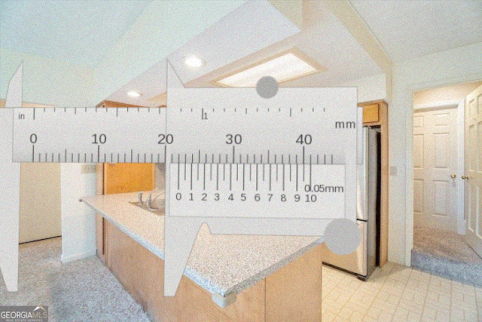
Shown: 22.0 mm
